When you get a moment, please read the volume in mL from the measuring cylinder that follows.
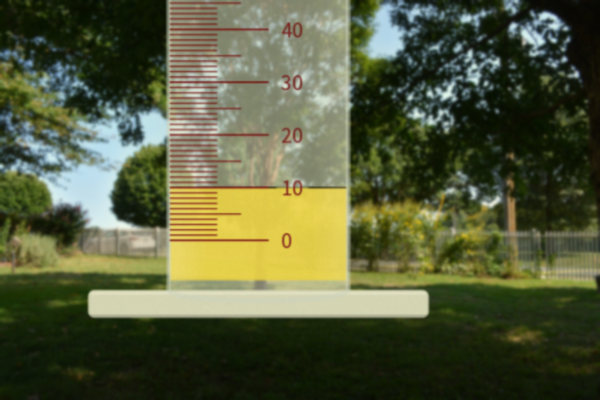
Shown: 10 mL
